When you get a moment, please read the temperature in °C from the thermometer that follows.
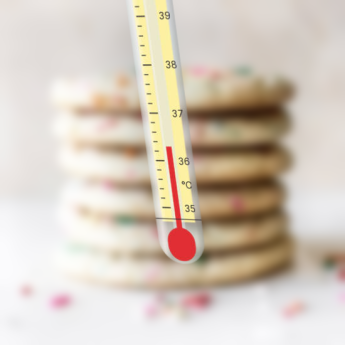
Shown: 36.3 °C
